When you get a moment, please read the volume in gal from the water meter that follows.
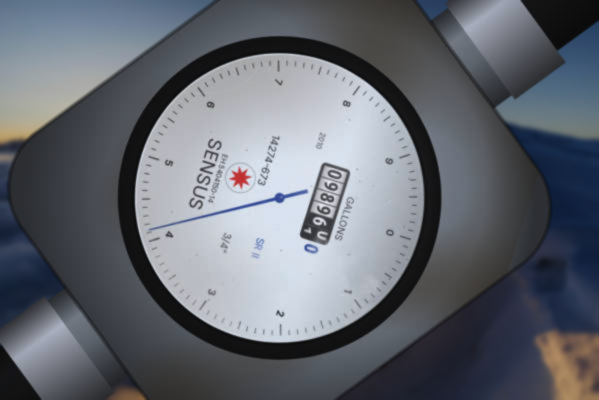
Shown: 989604.1 gal
